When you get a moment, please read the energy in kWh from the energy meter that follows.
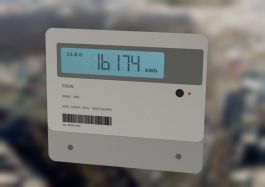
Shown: 16174 kWh
